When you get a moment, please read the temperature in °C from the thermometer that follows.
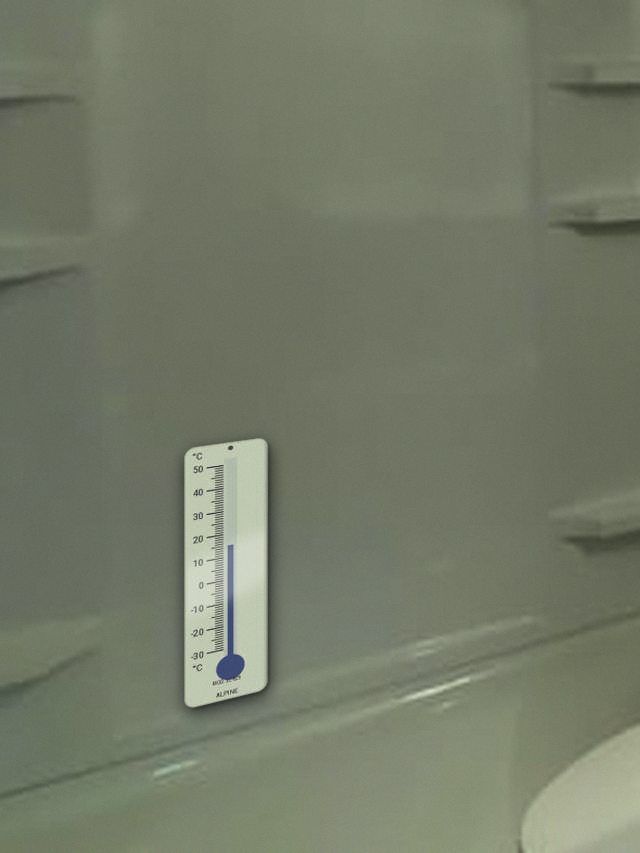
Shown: 15 °C
